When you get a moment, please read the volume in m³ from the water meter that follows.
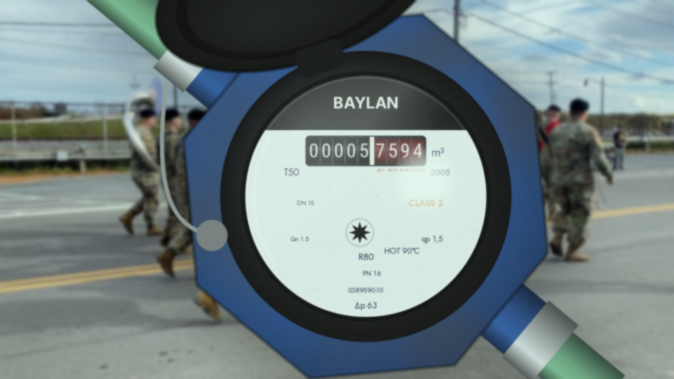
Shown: 5.7594 m³
